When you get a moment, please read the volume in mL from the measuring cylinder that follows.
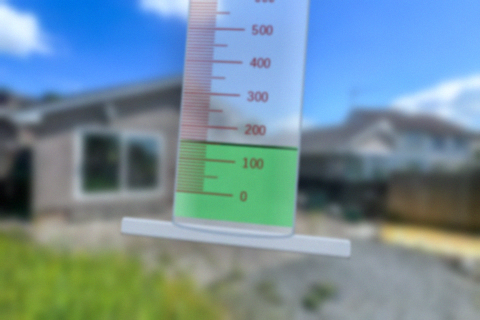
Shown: 150 mL
